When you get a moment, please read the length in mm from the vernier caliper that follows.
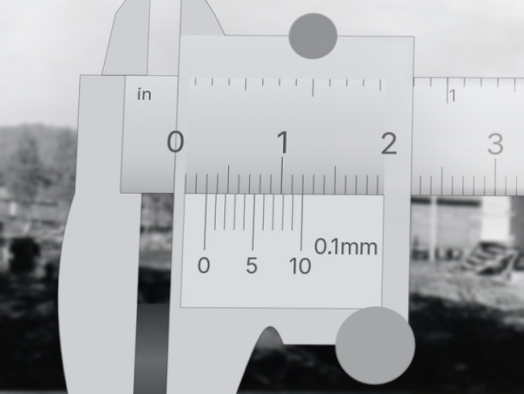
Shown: 3.0 mm
